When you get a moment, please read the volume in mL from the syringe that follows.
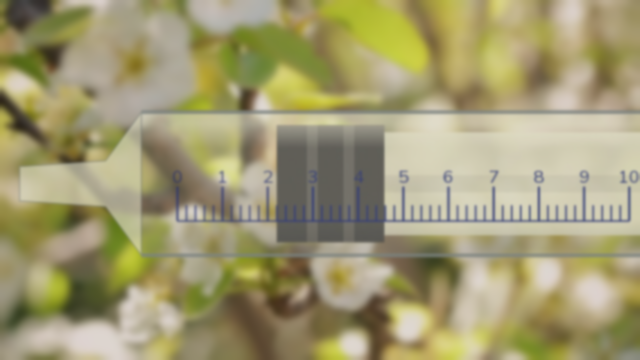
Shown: 2.2 mL
